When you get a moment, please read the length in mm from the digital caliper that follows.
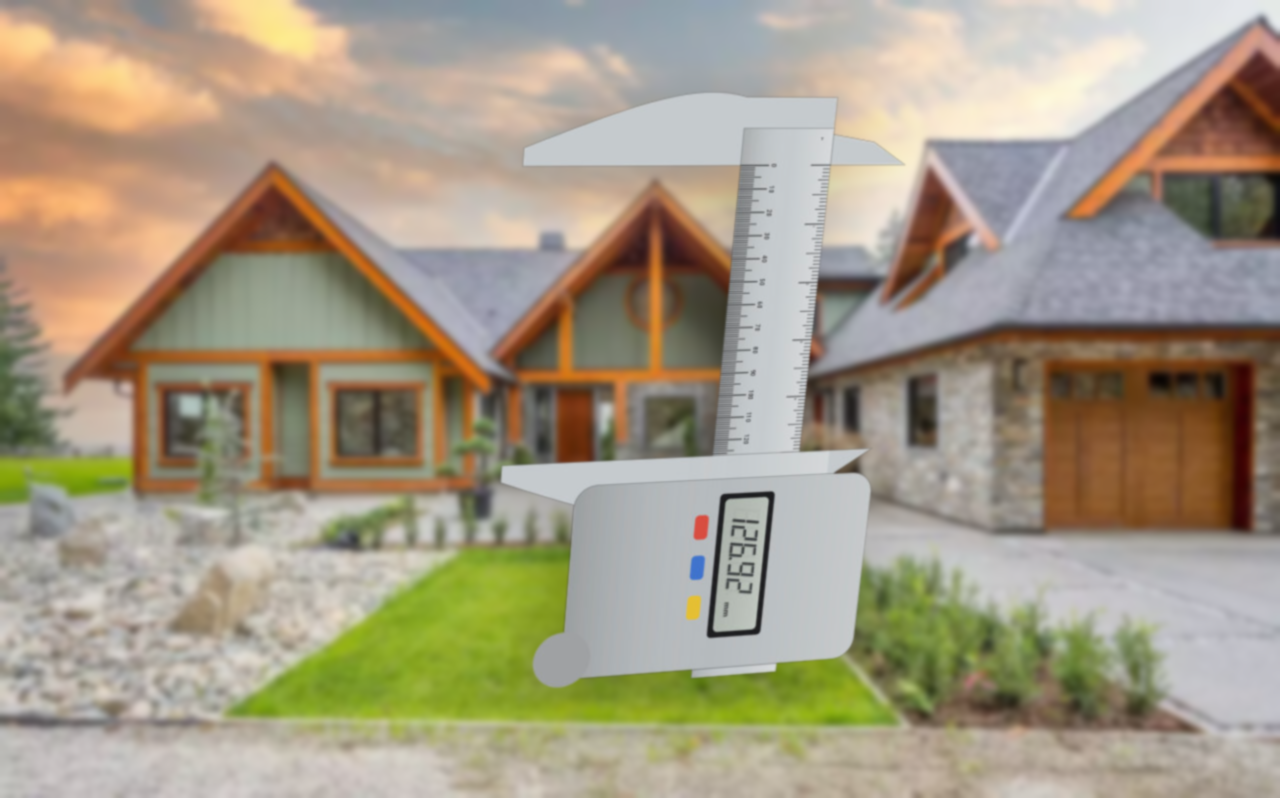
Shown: 126.92 mm
